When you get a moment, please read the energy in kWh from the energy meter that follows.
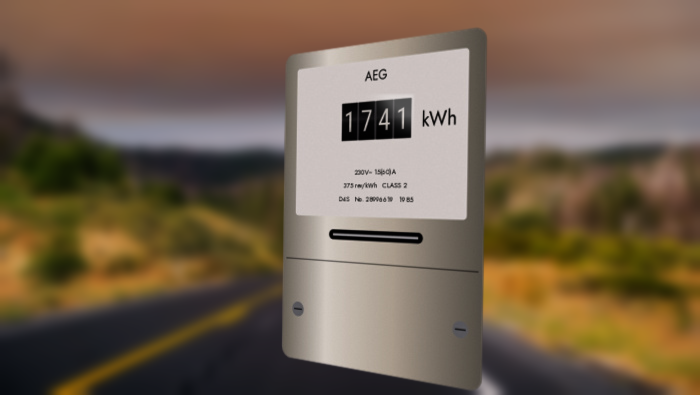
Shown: 1741 kWh
